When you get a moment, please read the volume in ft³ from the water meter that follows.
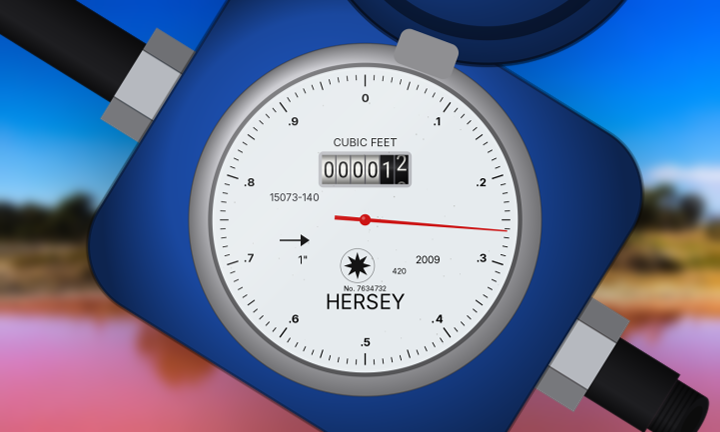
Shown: 12.26 ft³
